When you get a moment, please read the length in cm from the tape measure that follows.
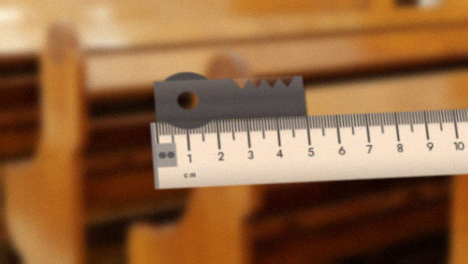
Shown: 5 cm
